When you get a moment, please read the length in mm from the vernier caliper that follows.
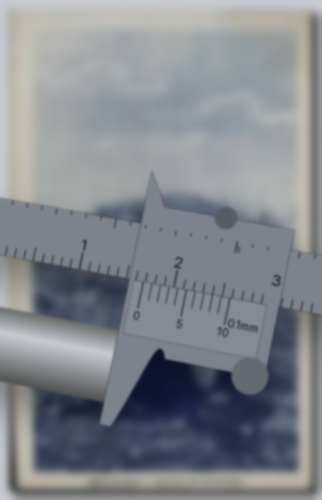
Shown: 16.8 mm
